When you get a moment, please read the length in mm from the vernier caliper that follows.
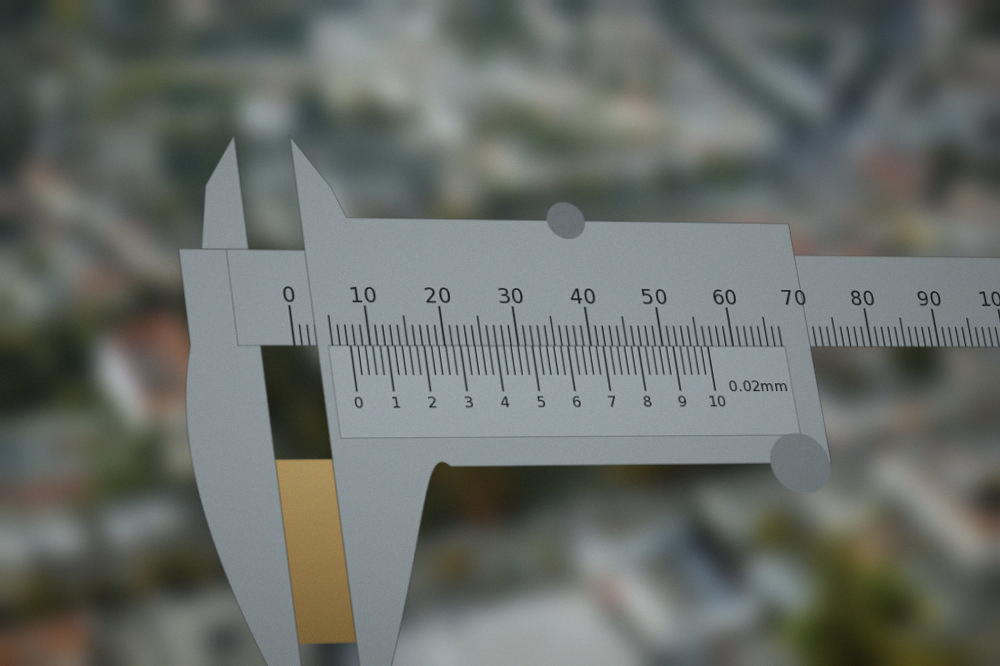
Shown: 7.4 mm
